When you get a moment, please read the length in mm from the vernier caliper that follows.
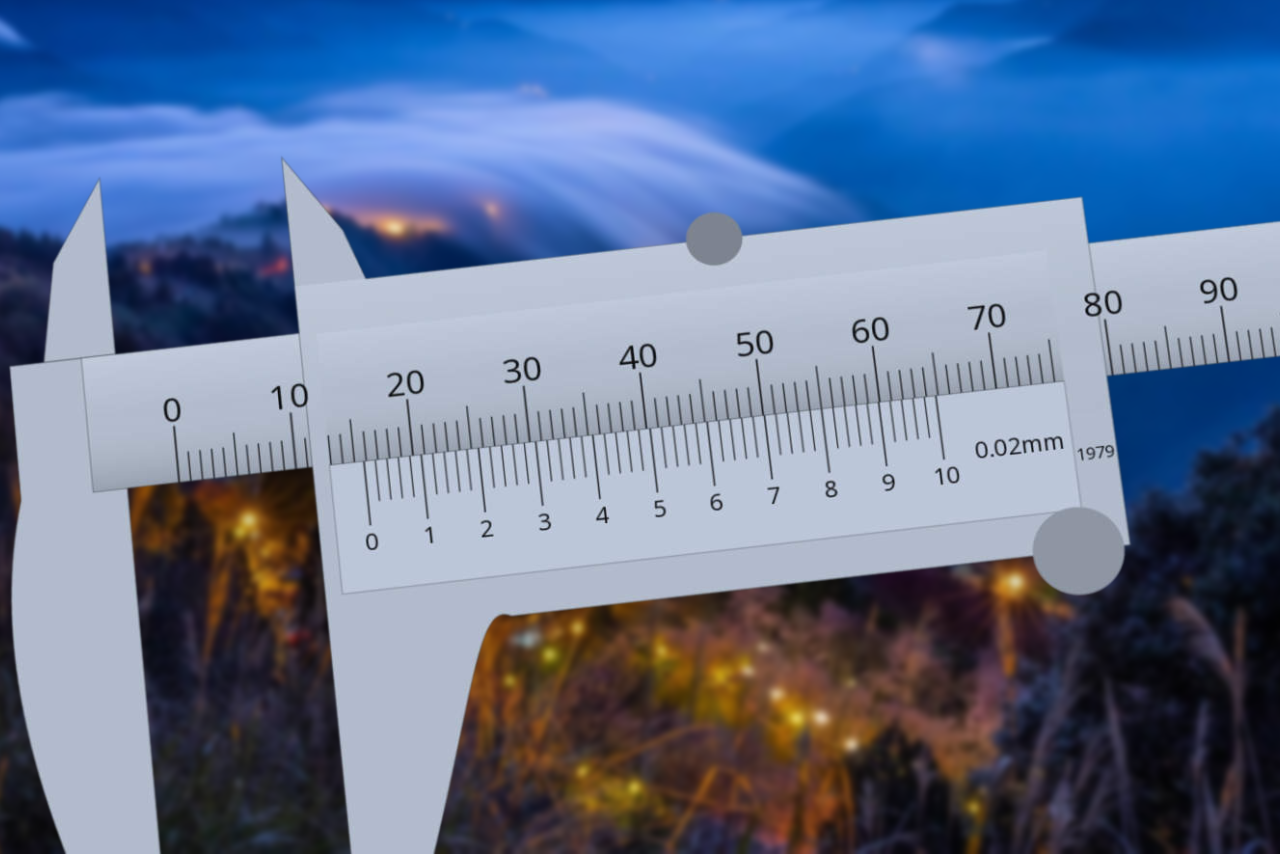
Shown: 15.8 mm
